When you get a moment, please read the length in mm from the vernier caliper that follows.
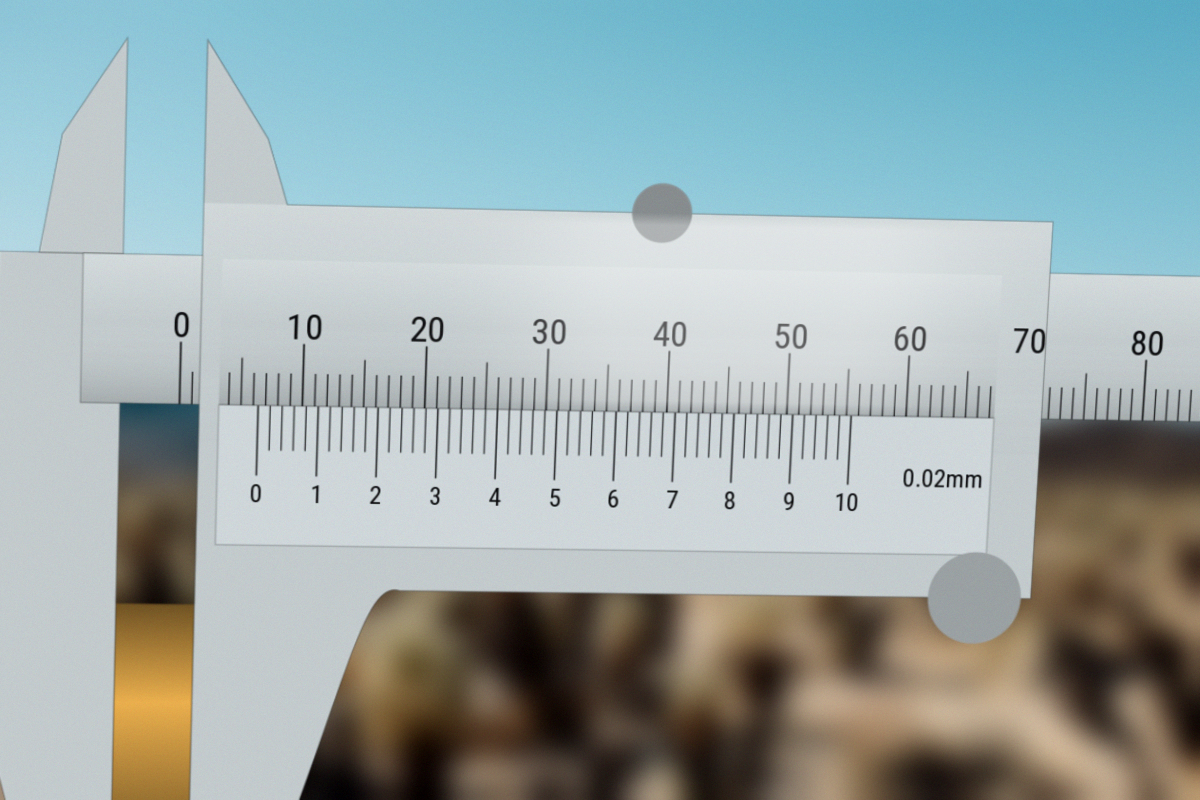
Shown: 6.4 mm
